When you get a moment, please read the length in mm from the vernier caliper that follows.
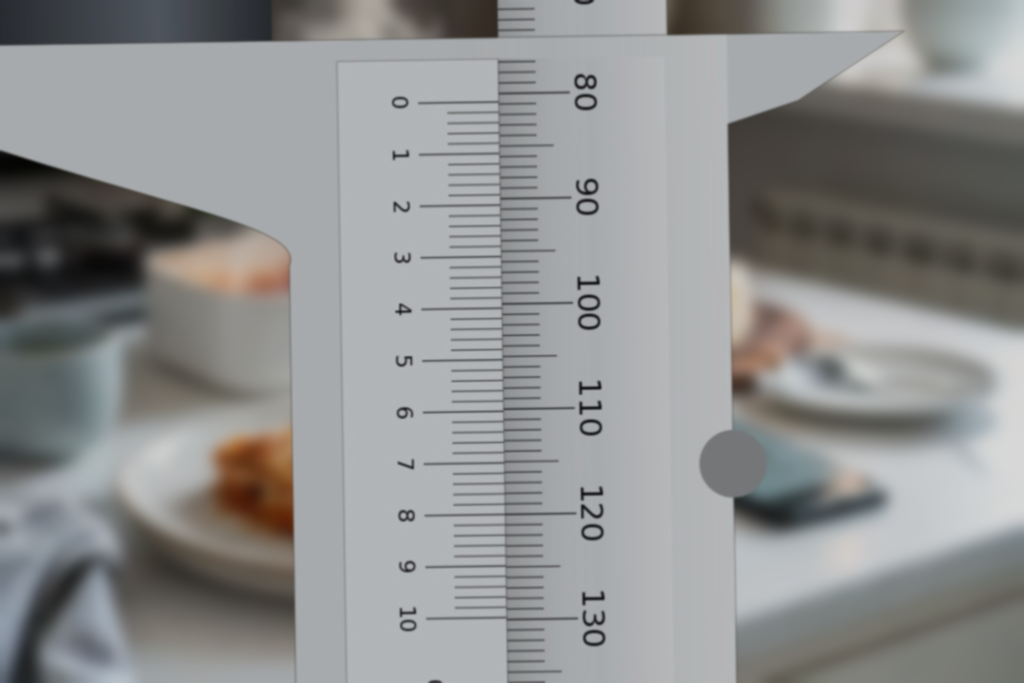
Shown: 80.8 mm
